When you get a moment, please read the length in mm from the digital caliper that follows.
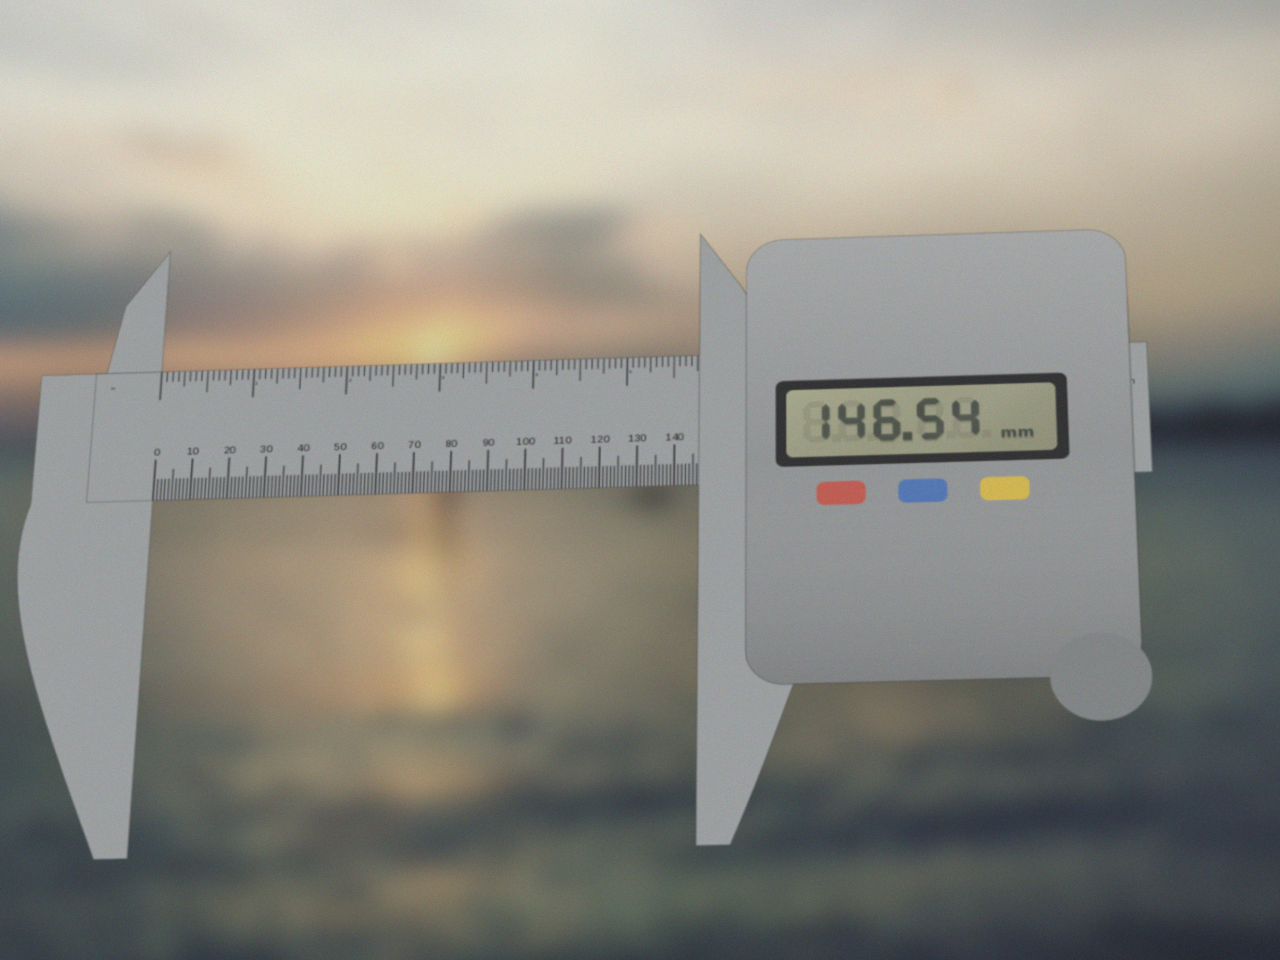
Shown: 146.54 mm
